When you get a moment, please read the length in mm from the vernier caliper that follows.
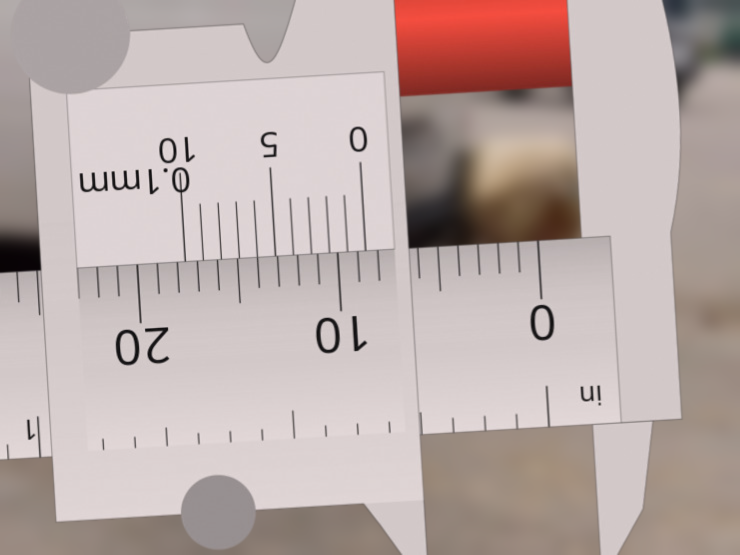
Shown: 8.6 mm
